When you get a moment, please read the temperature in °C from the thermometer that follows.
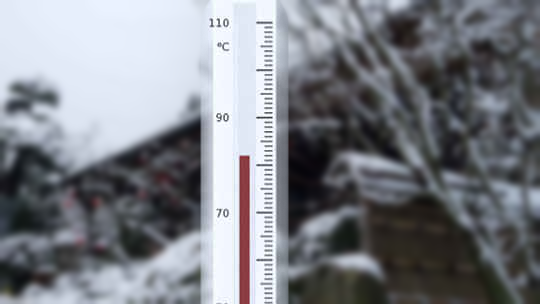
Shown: 82 °C
